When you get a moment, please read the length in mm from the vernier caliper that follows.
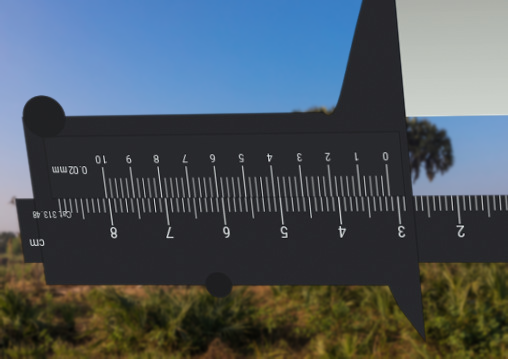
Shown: 31.4 mm
